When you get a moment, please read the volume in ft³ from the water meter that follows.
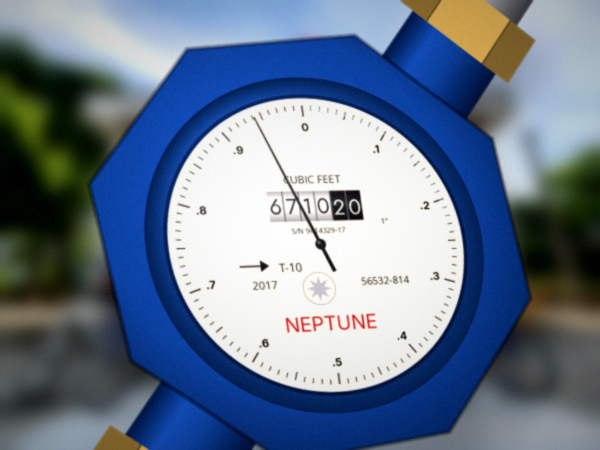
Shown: 671019.94 ft³
